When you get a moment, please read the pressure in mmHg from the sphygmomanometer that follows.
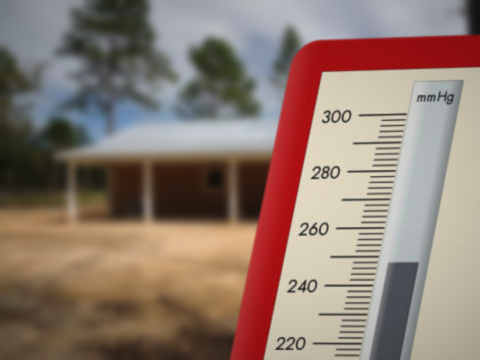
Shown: 248 mmHg
